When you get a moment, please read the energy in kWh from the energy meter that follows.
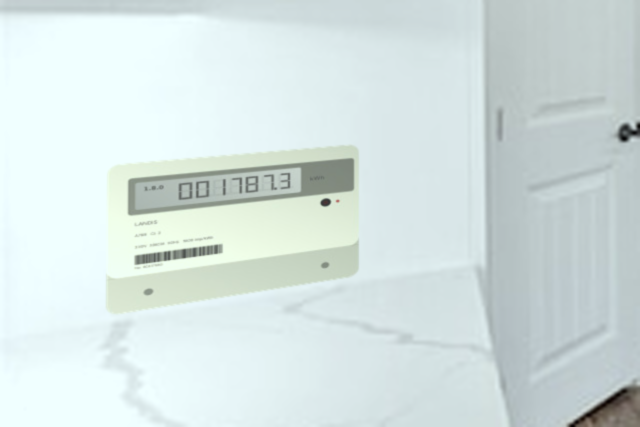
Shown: 1787.3 kWh
